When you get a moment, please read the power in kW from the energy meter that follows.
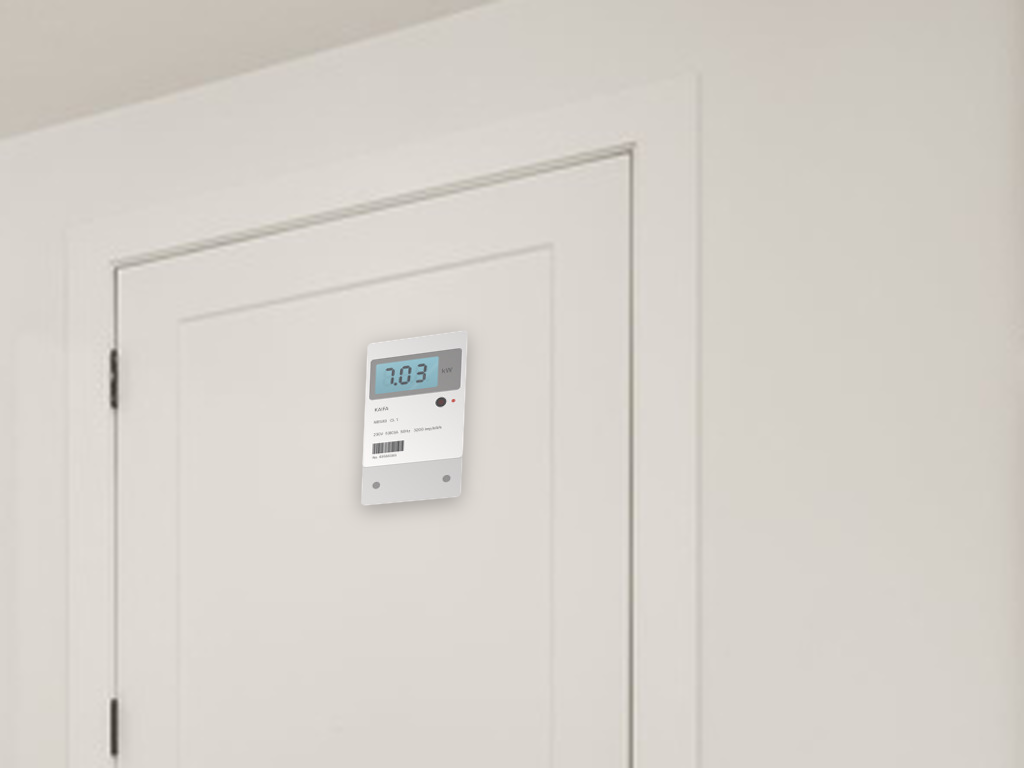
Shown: 7.03 kW
